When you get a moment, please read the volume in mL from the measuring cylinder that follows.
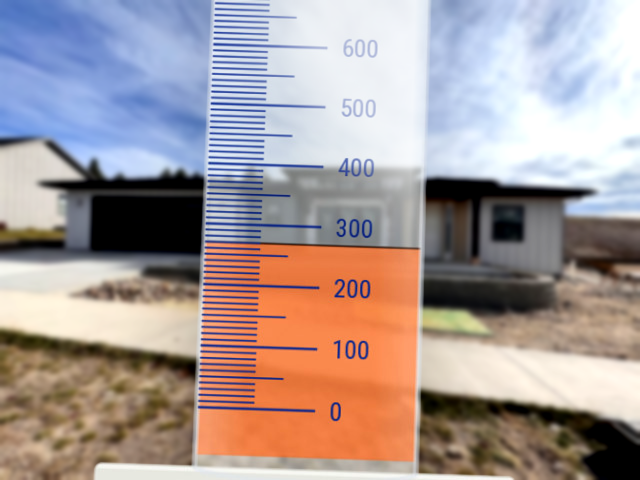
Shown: 270 mL
